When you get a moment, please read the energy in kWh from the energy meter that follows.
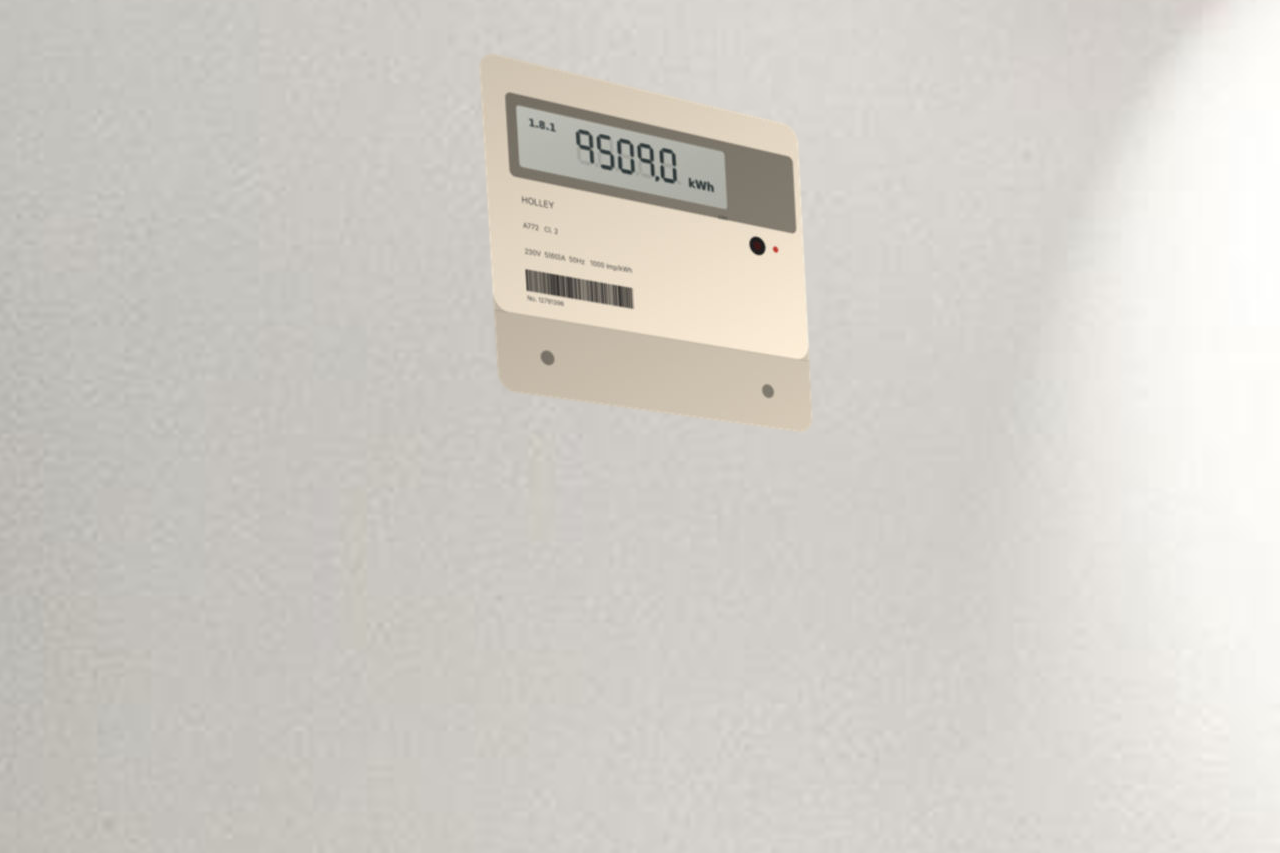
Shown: 9509.0 kWh
